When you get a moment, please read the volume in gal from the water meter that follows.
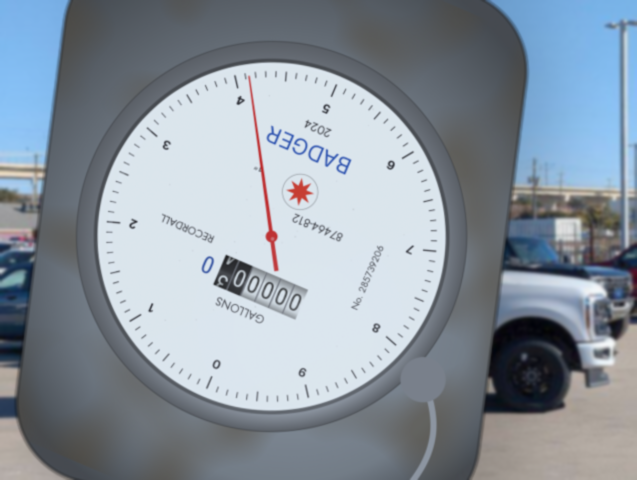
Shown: 34.1 gal
